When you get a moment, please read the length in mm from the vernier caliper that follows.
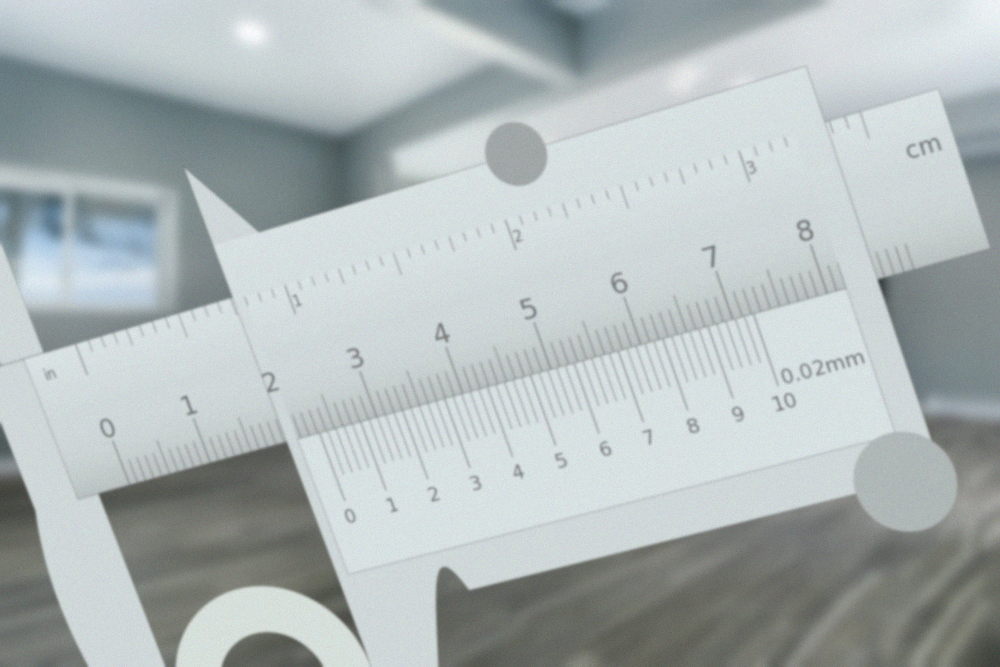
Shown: 23.2 mm
